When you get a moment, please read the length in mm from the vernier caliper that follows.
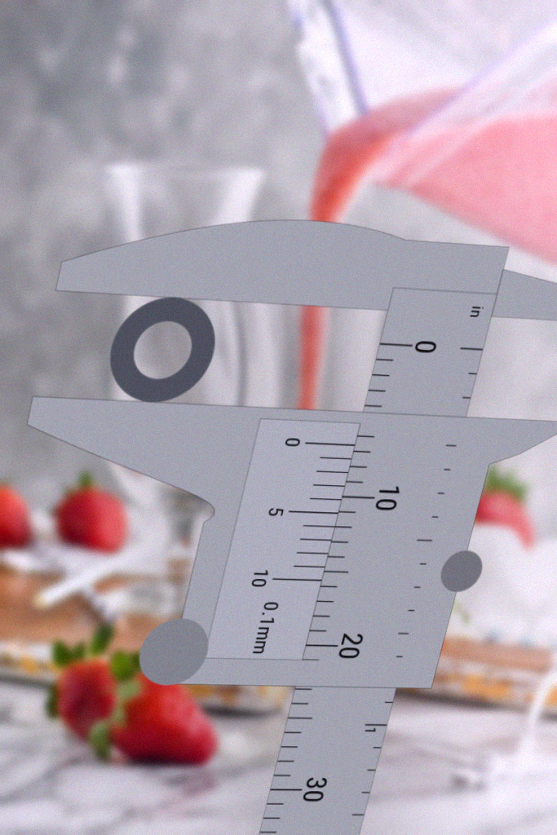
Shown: 6.6 mm
